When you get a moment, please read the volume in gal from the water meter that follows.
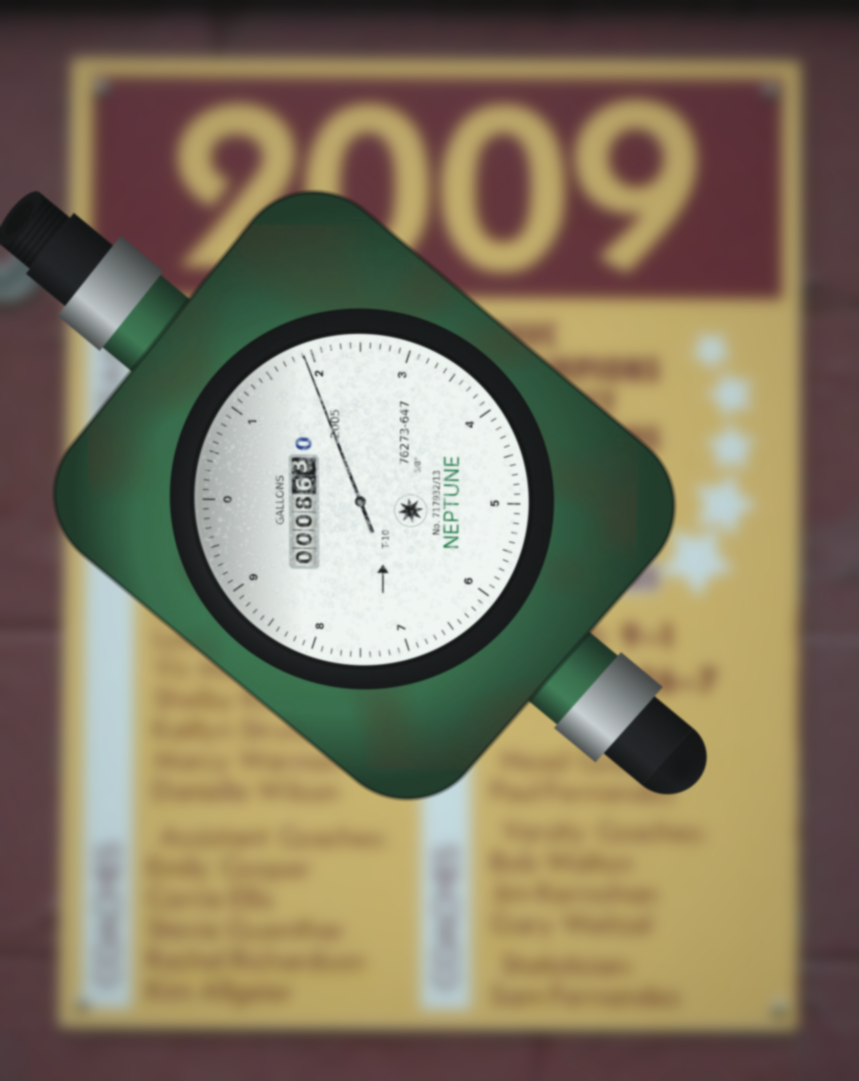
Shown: 8631.9 gal
